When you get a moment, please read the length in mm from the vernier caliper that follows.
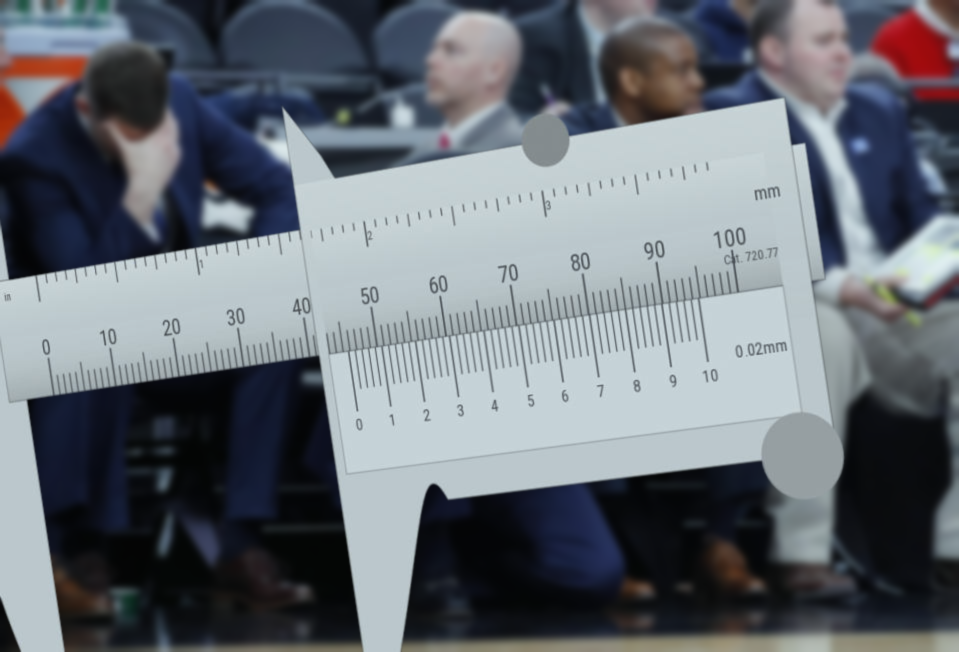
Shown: 45.8 mm
